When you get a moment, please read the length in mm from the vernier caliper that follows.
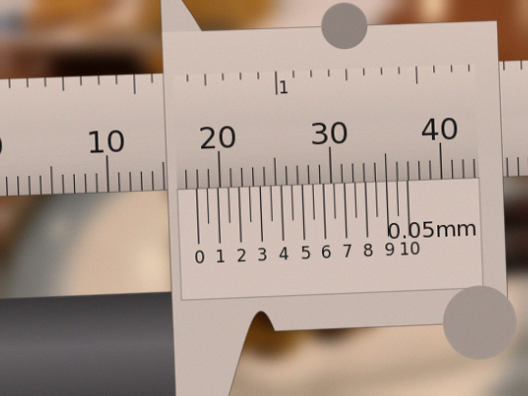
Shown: 17.9 mm
